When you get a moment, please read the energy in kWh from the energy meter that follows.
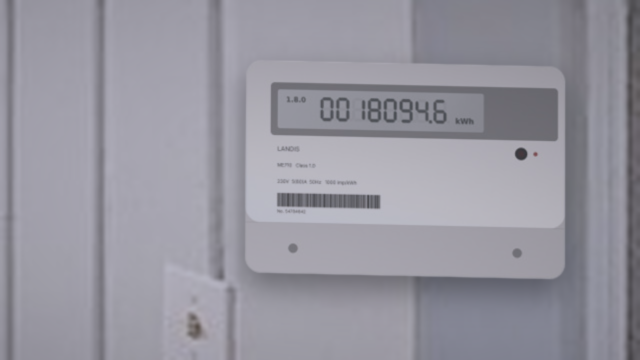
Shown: 18094.6 kWh
